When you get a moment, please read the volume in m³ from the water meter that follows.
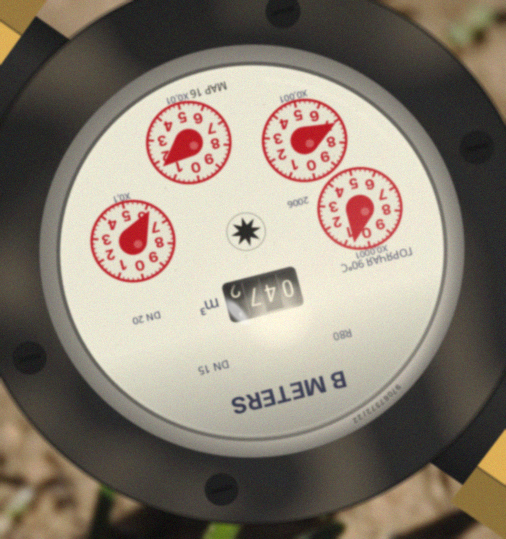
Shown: 471.6170 m³
